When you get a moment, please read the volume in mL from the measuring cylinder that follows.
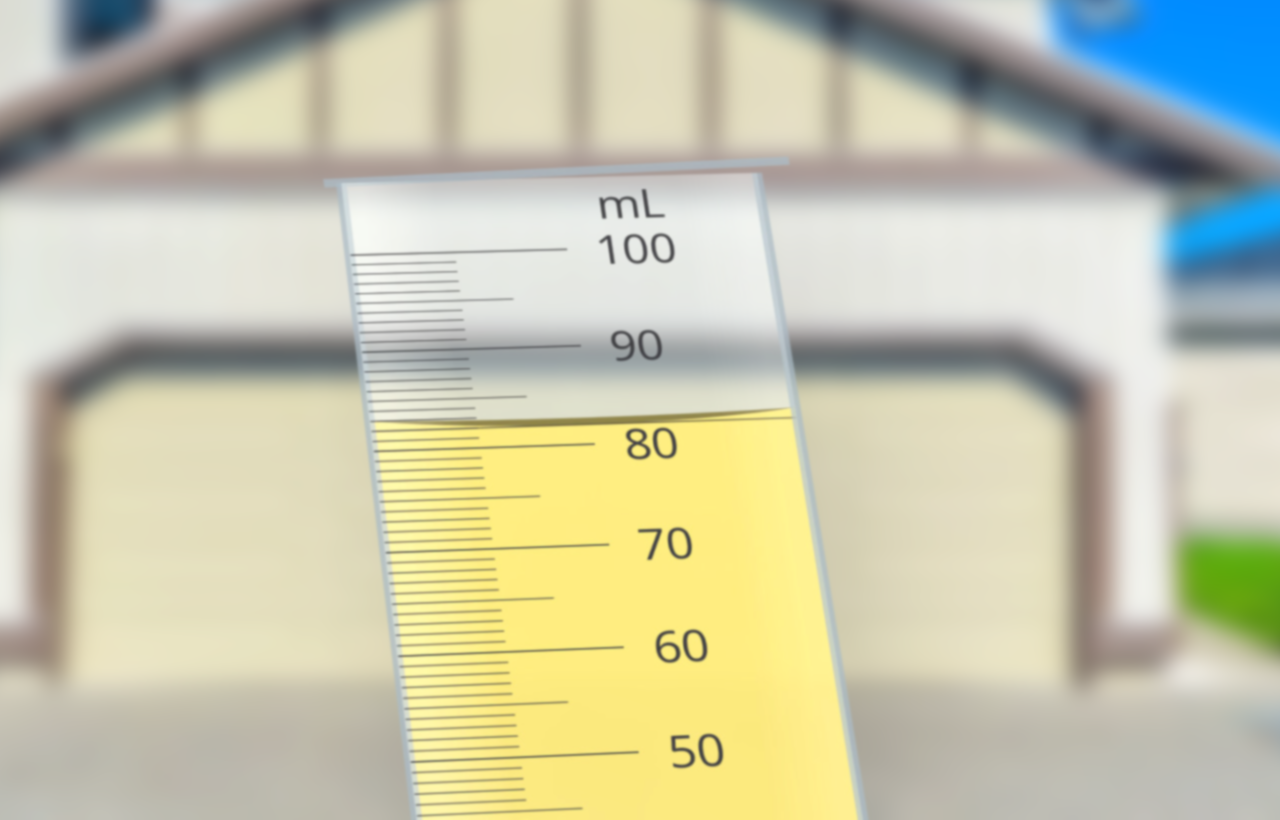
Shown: 82 mL
